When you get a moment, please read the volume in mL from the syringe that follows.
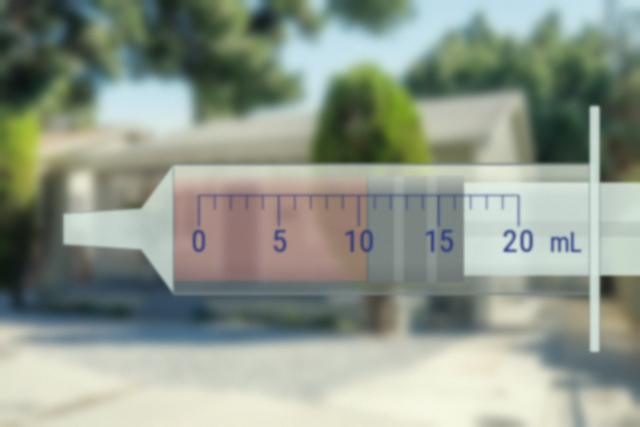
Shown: 10.5 mL
